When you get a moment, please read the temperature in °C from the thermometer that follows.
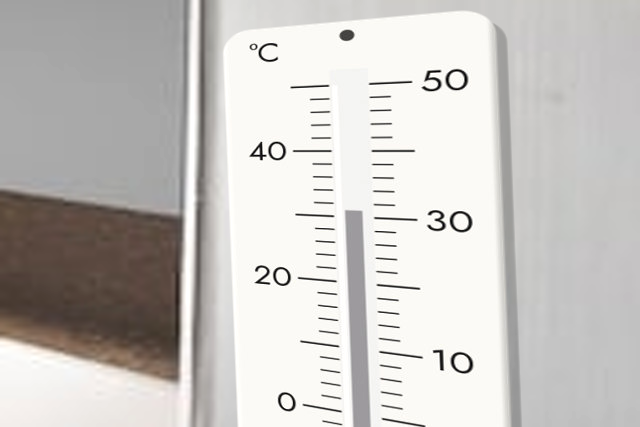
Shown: 31 °C
